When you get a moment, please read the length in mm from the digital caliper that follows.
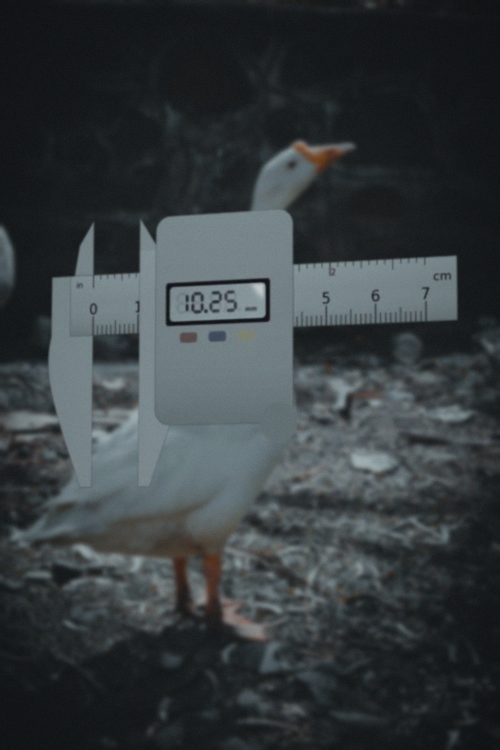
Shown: 10.25 mm
